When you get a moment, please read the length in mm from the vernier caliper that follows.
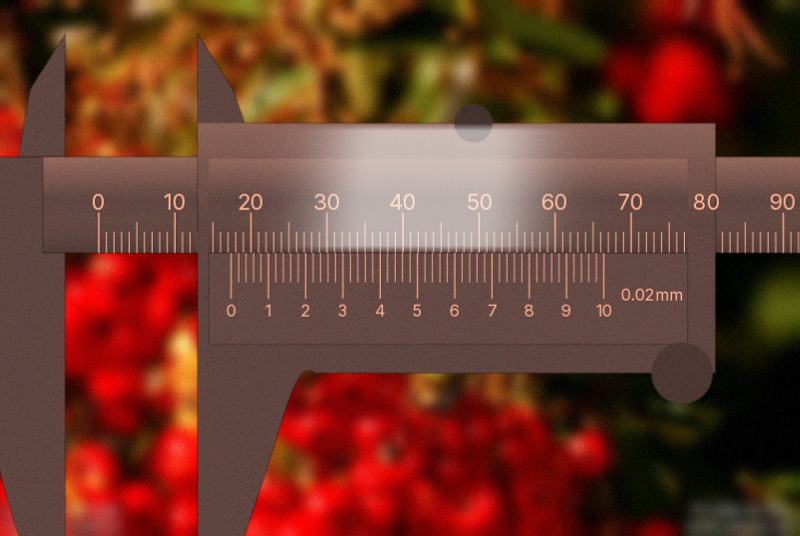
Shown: 17.4 mm
